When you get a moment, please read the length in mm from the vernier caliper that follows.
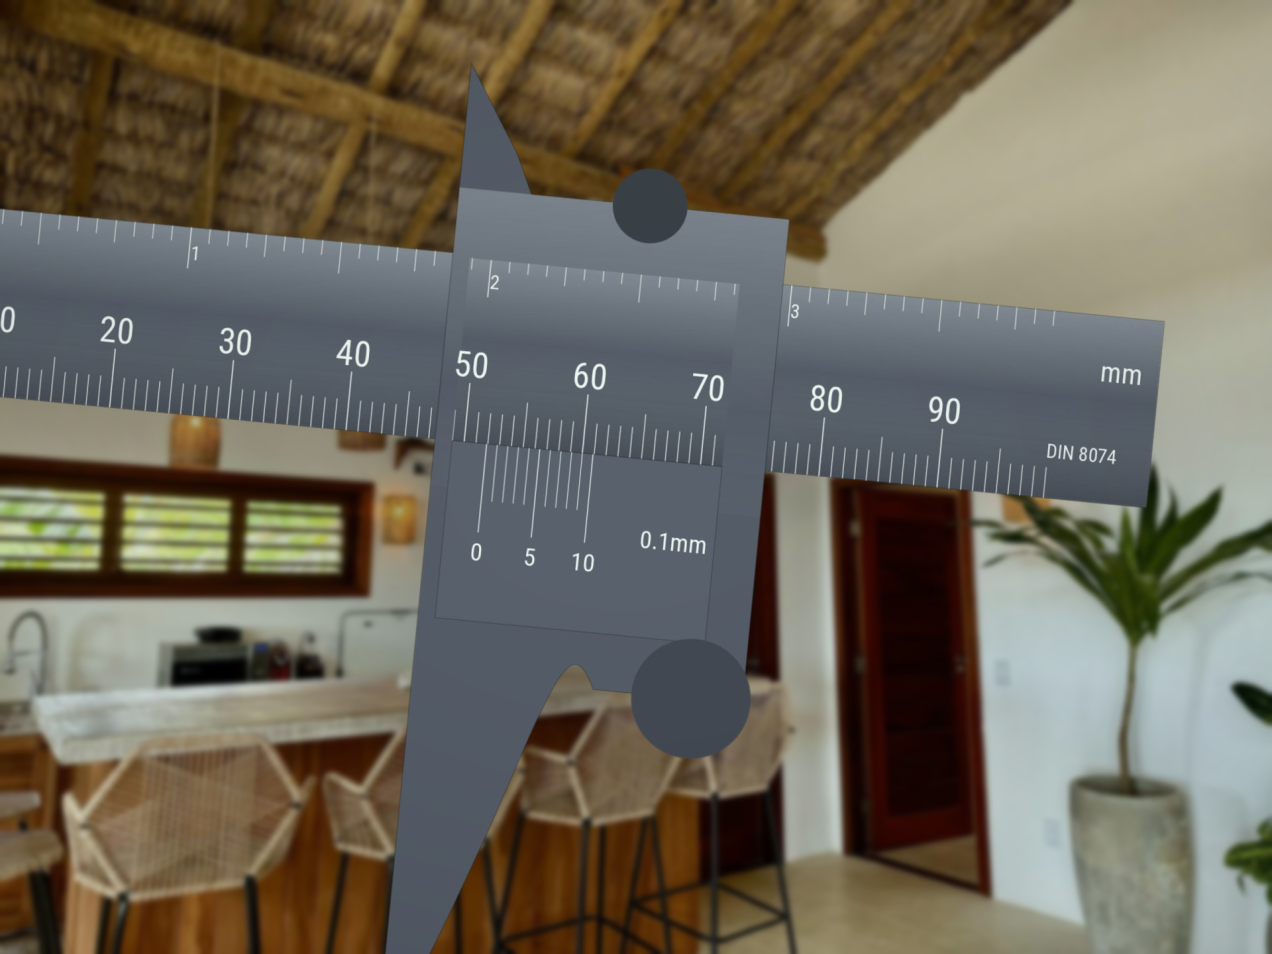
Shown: 51.9 mm
